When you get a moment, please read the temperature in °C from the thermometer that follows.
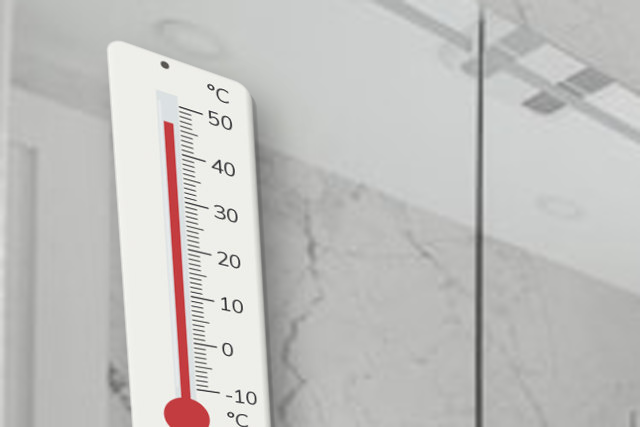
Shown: 46 °C
